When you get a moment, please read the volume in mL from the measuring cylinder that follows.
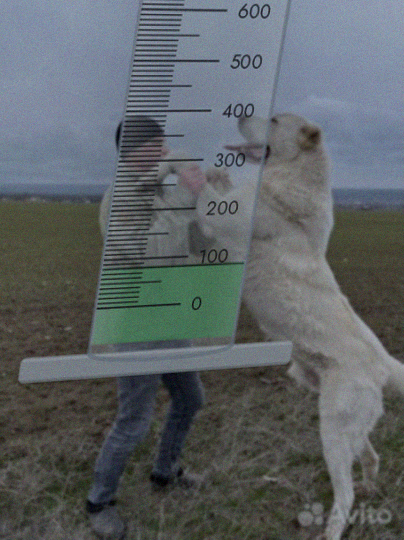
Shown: 80 mL
